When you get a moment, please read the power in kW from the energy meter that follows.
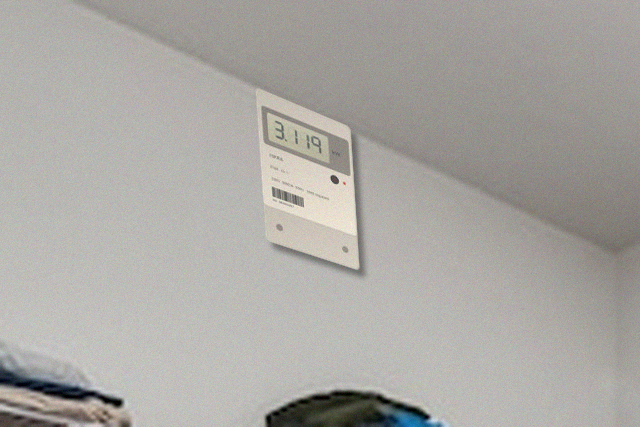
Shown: 3.119 kW
